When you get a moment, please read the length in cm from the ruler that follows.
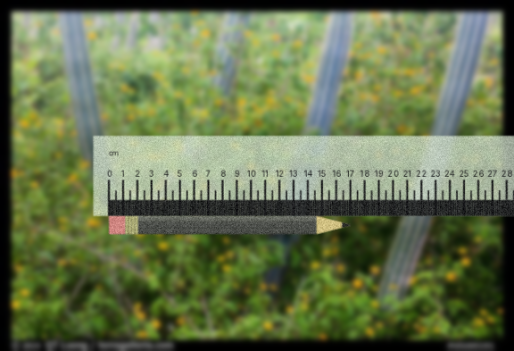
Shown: 17 cm
